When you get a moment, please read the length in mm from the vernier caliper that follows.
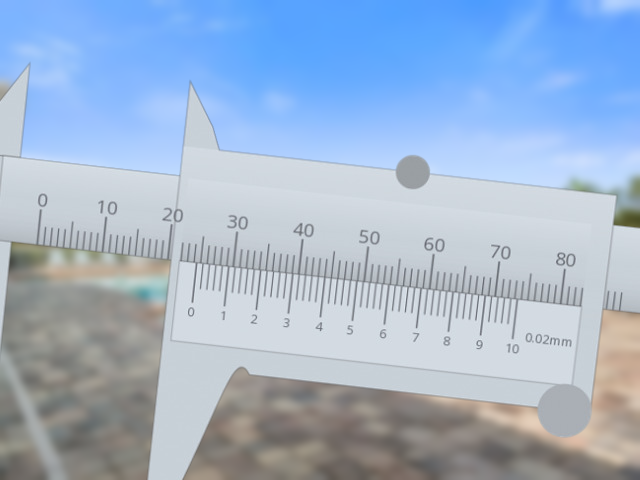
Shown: 24.4 mm
